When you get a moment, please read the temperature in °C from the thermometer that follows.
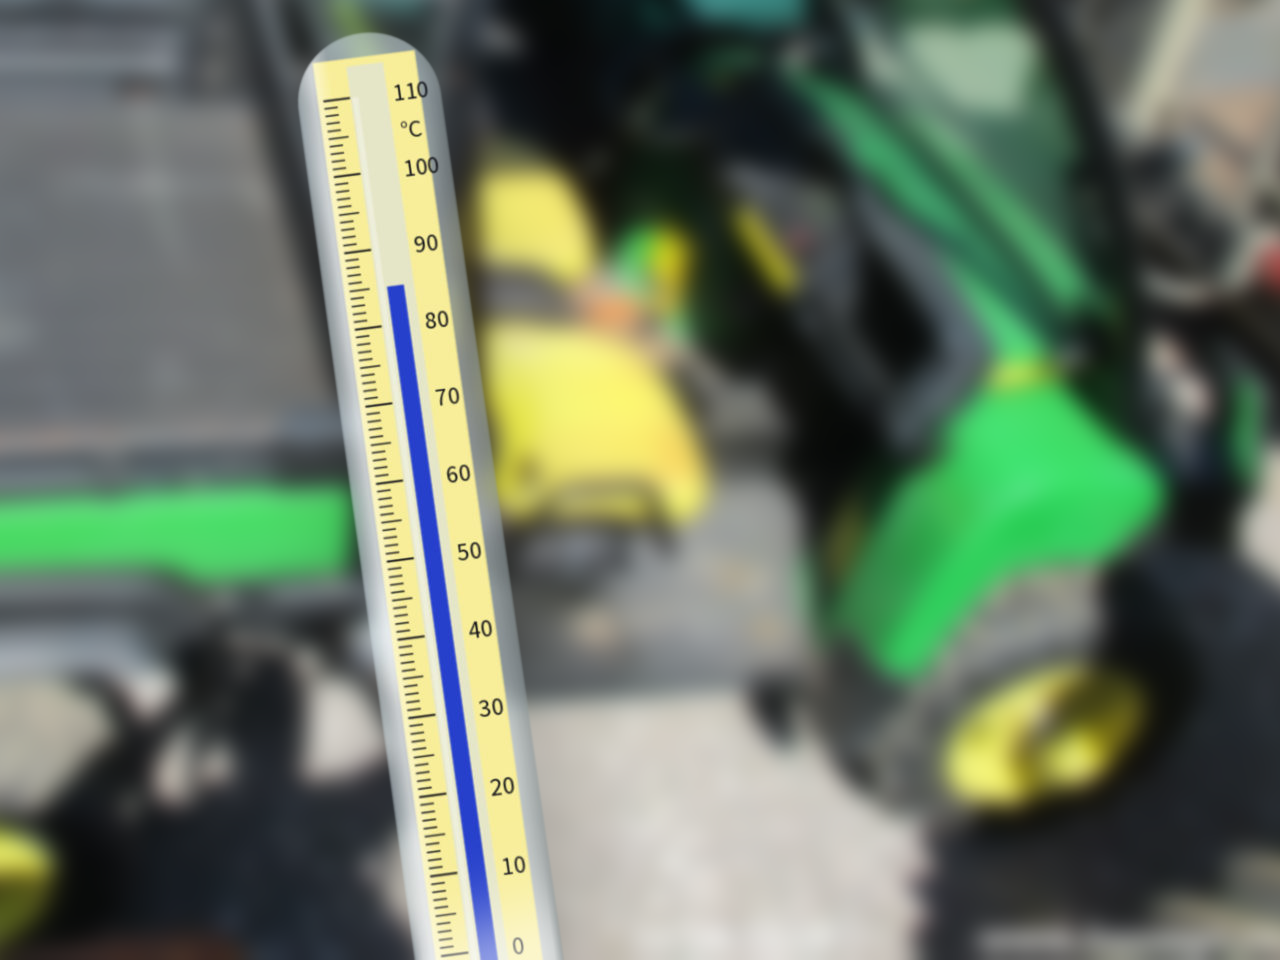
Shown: 85 °C
